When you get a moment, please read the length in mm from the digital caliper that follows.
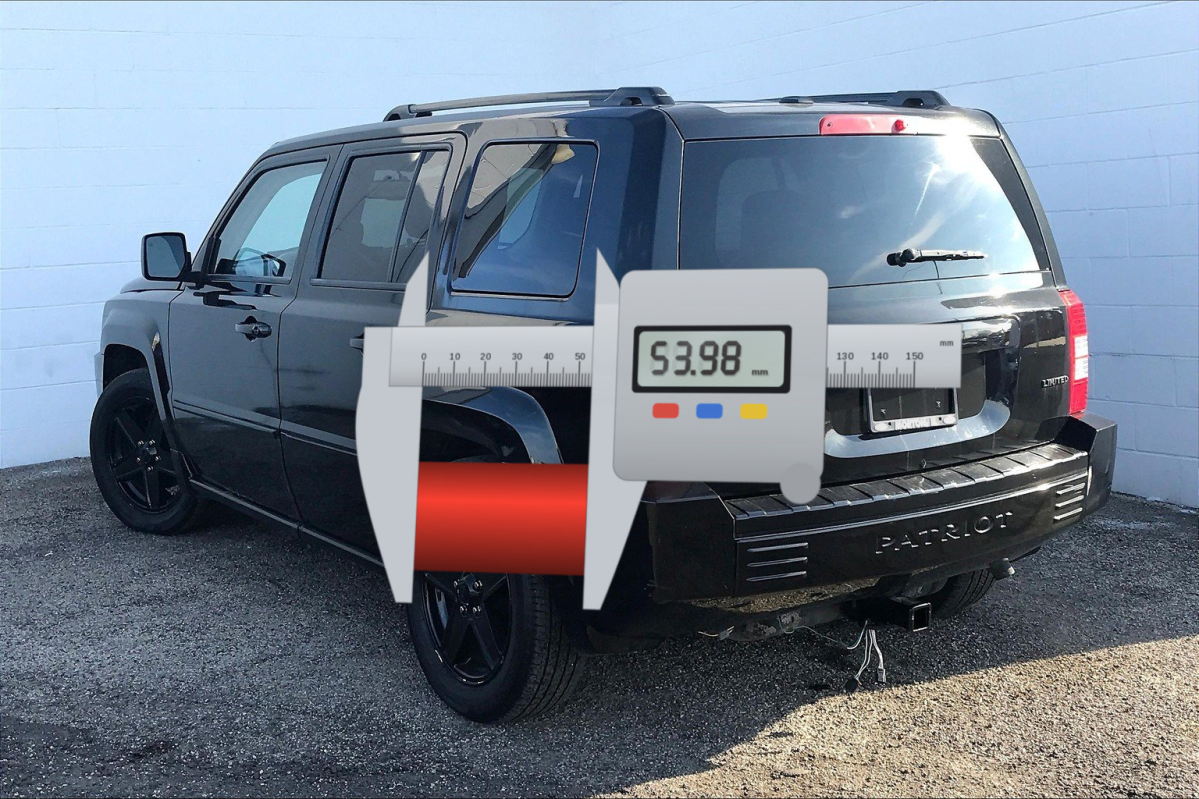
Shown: 53.98 mm
